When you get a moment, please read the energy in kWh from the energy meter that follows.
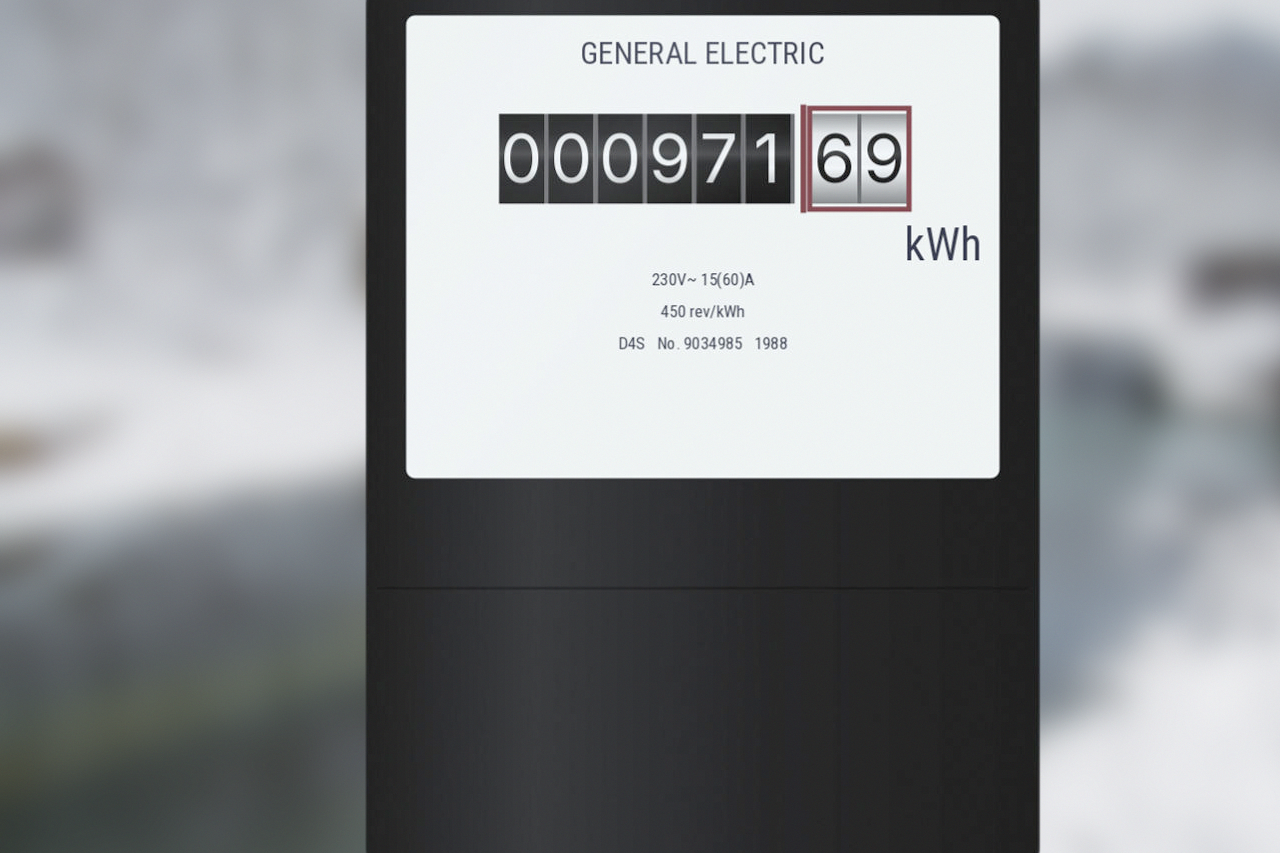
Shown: 971.69 kWh
